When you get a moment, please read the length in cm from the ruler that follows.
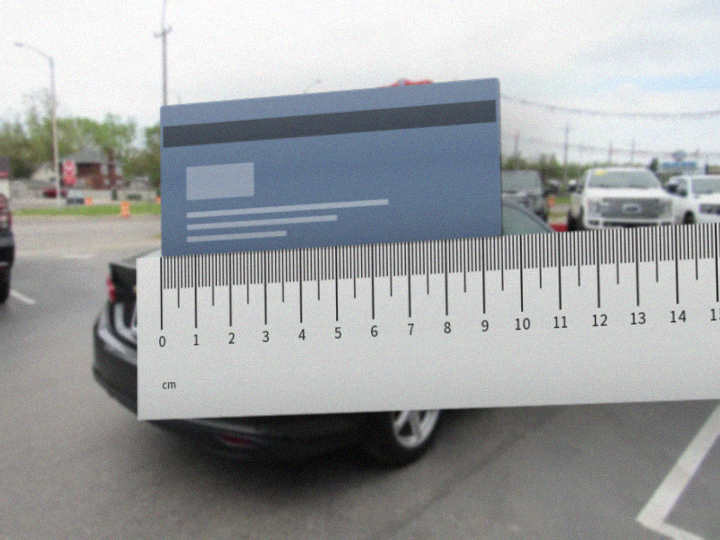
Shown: 9.5 cm
